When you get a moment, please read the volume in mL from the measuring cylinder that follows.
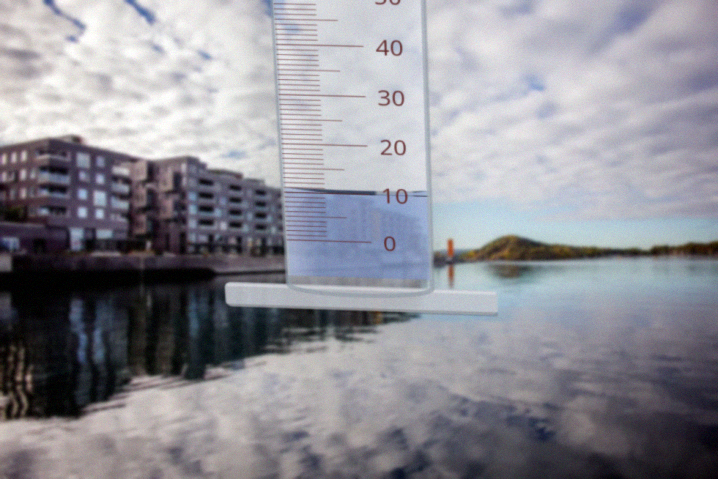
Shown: 10 mL
